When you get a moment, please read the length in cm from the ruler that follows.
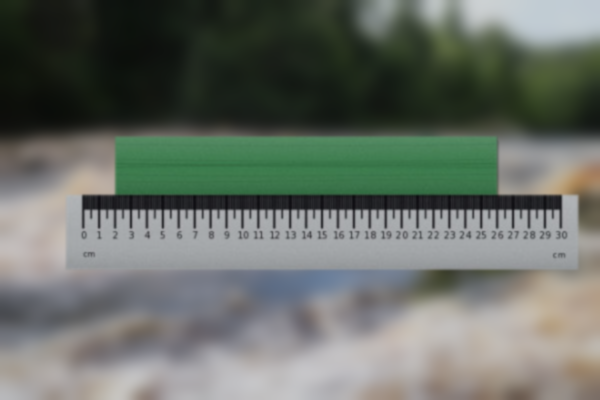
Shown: 24 cm
